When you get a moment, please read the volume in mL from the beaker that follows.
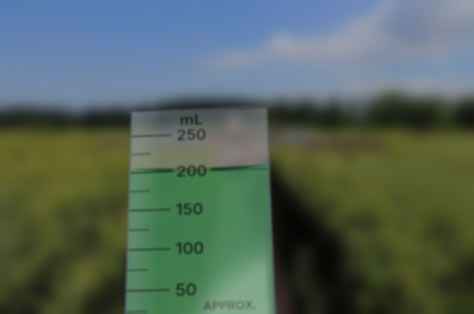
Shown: 200 mL
